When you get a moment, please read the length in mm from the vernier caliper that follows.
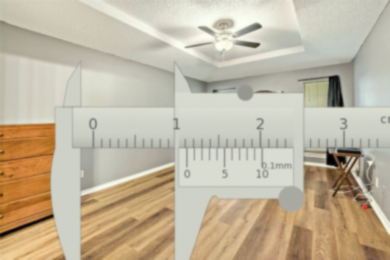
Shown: 11.2 mm
